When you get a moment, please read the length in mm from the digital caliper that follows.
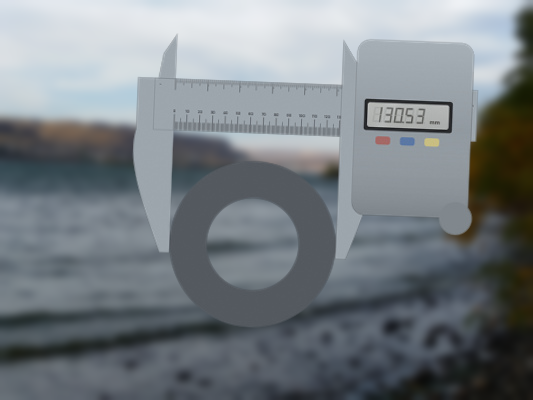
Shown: 130.53 mm
